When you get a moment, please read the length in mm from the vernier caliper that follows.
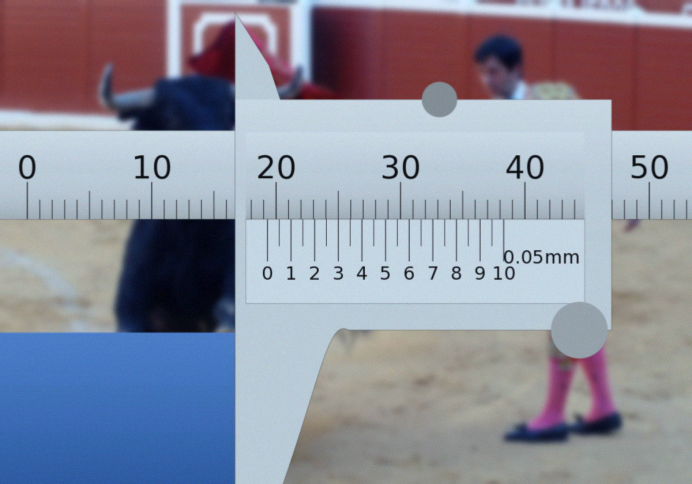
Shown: 19.3 mm
